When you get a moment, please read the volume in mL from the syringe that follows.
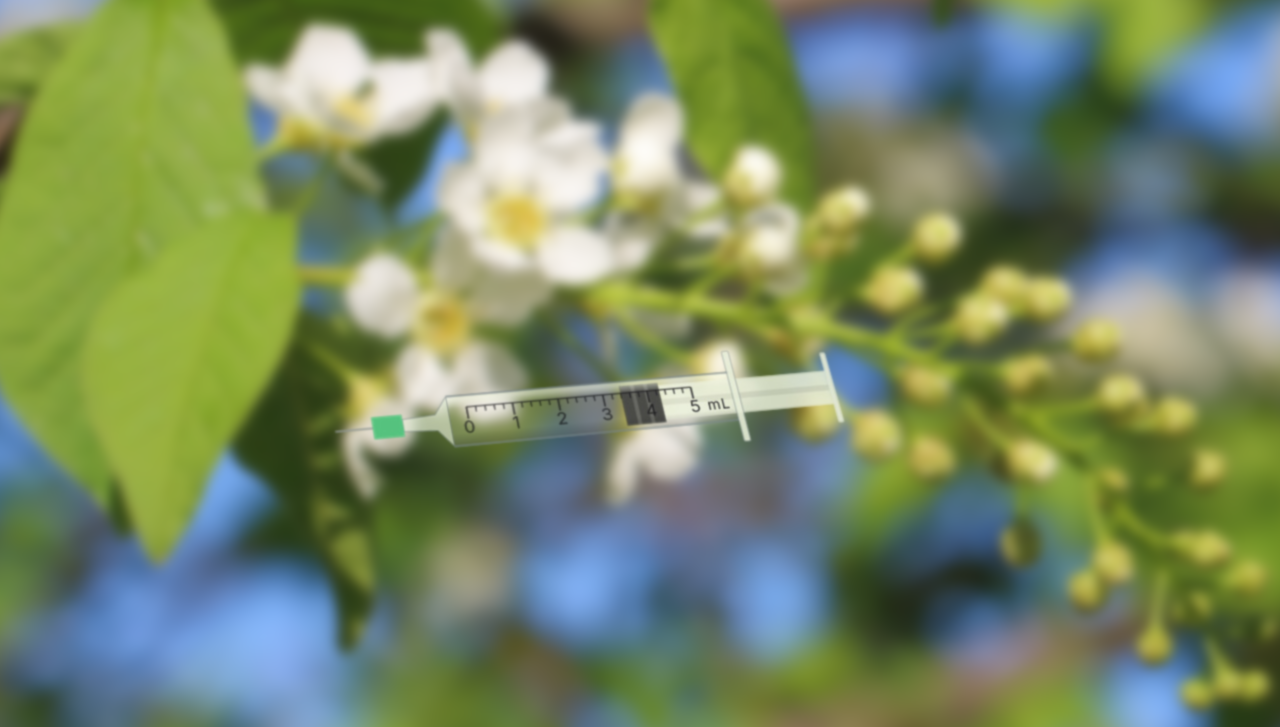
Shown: 3.4 mL
